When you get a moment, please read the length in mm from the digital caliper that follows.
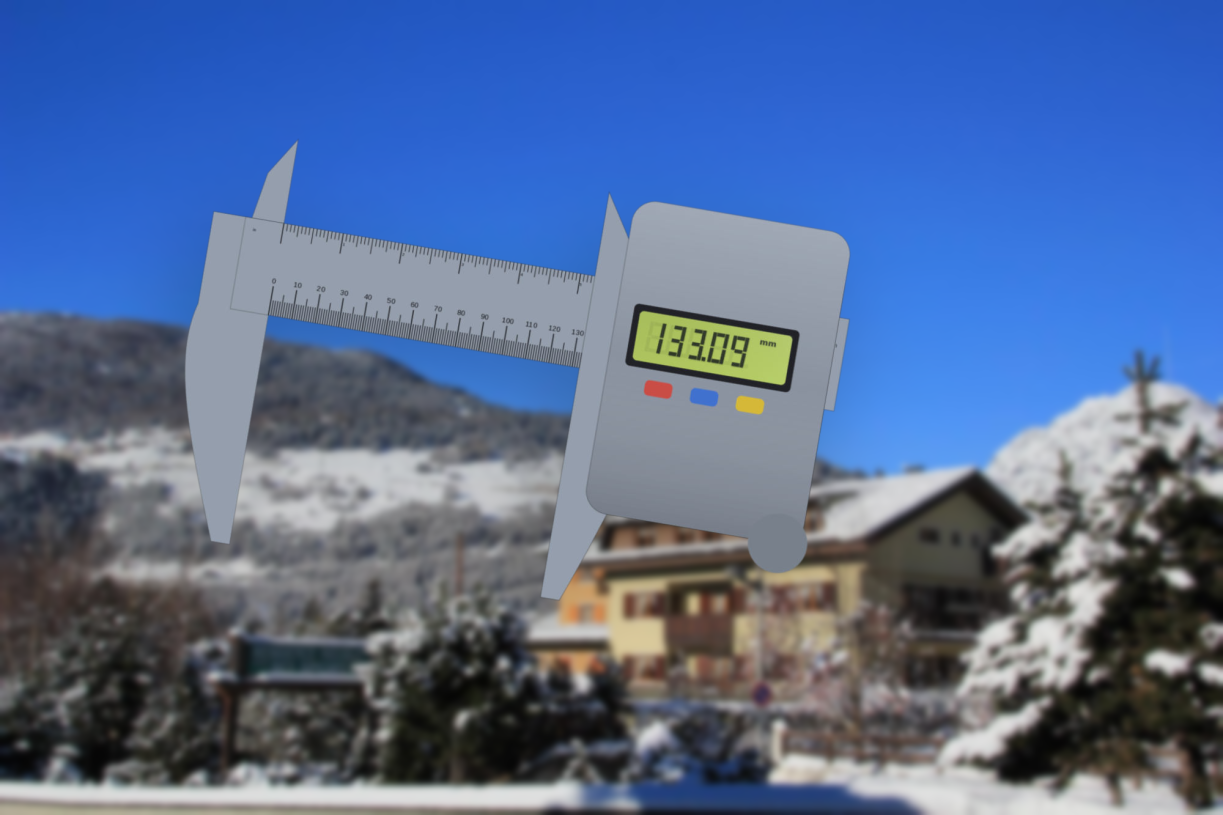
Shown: 133.09 mm
